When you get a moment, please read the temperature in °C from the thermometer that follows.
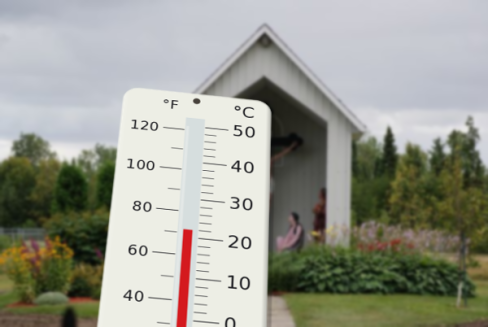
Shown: 22 °C
